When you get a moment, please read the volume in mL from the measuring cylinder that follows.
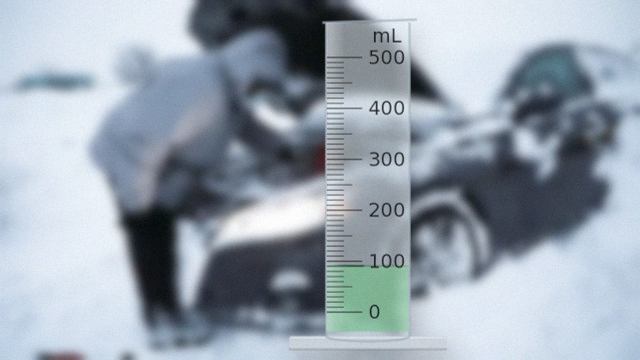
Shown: 90 mL
